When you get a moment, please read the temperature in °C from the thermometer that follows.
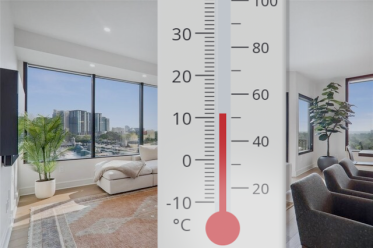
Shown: 11 °C
